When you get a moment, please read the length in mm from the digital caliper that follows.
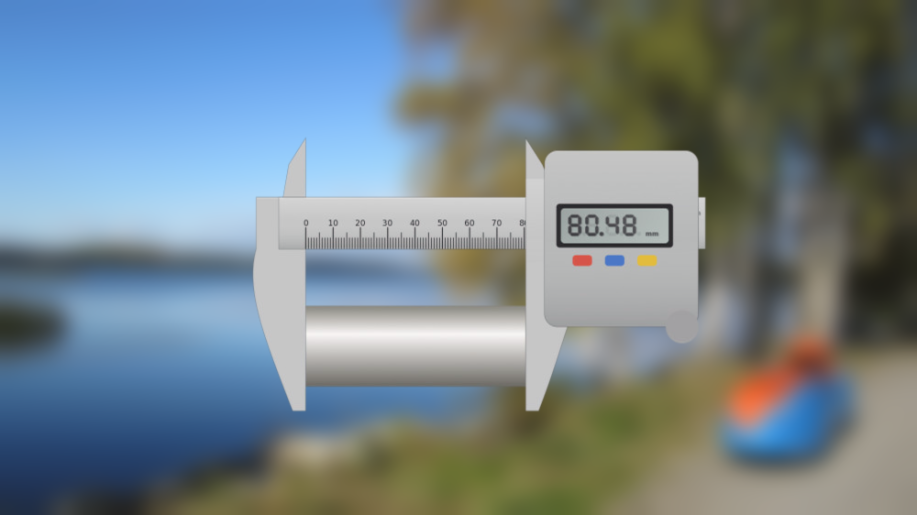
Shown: 80.48 mm
